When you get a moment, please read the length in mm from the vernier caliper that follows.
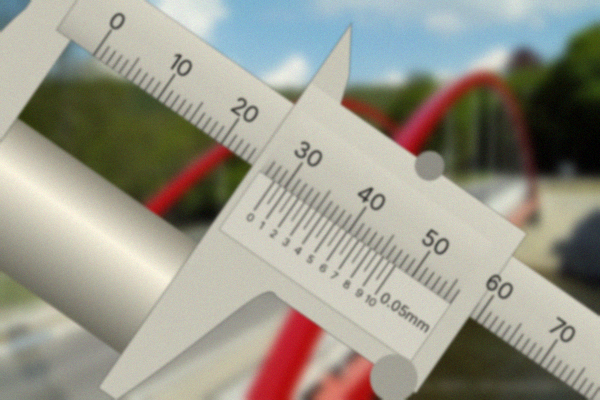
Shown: 28.4 mm
